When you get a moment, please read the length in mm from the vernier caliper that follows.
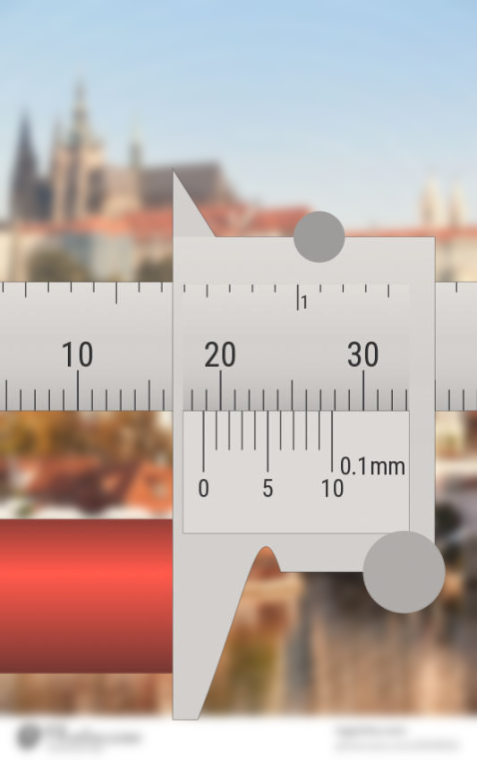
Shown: 18.8 mm
